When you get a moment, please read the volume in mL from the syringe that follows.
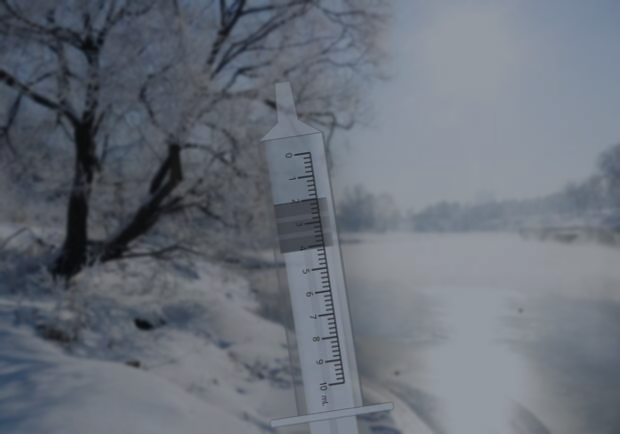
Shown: 2 mL
